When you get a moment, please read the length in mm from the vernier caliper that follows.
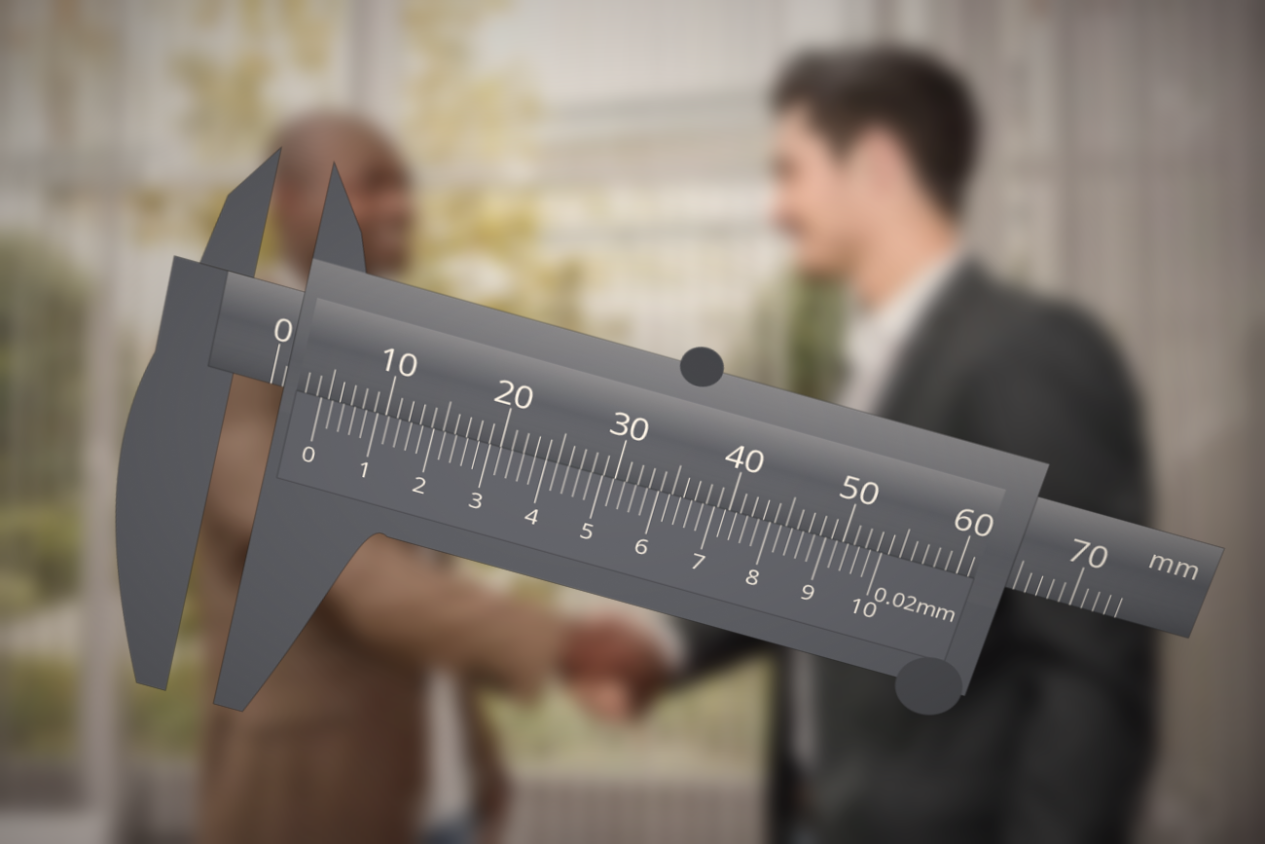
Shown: 4.4 mm
